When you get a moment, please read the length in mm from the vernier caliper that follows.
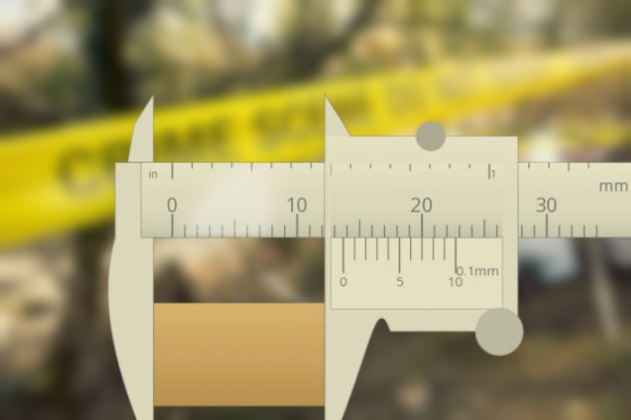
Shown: 13.7 mm
